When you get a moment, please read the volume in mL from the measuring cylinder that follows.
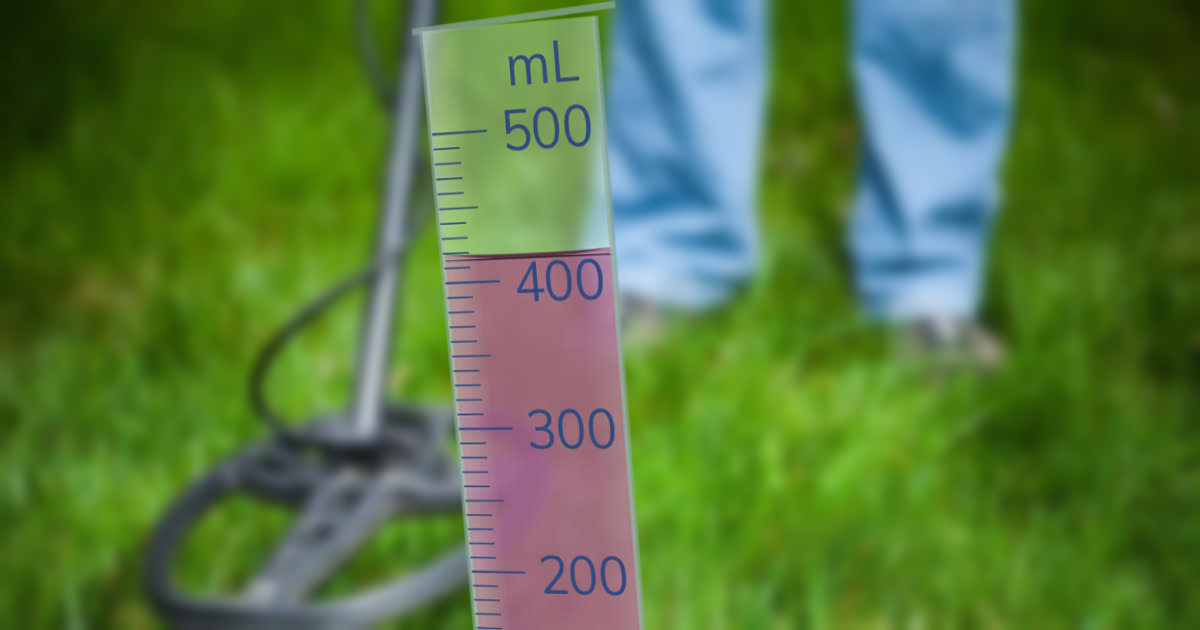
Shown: 415 mL
